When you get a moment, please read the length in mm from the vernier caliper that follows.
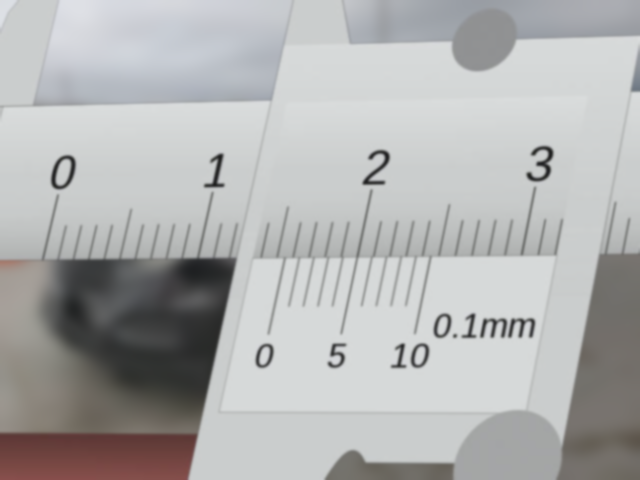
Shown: 15.5 mm
